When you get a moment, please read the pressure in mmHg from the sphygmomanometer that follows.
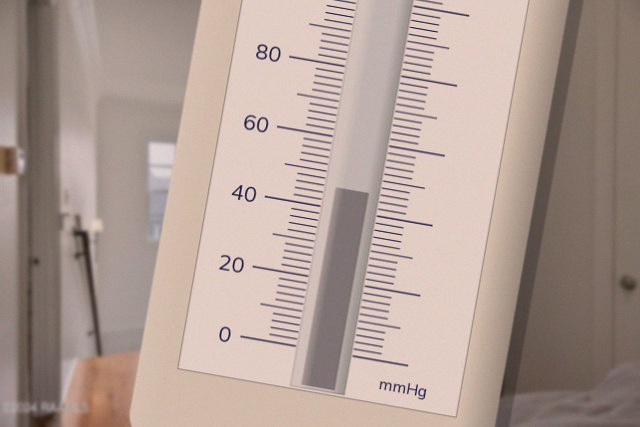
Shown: 46 mmHg
